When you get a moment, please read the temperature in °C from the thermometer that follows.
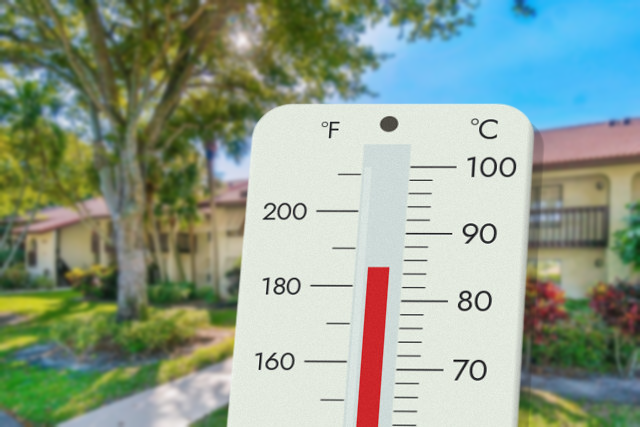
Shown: 85 °C
